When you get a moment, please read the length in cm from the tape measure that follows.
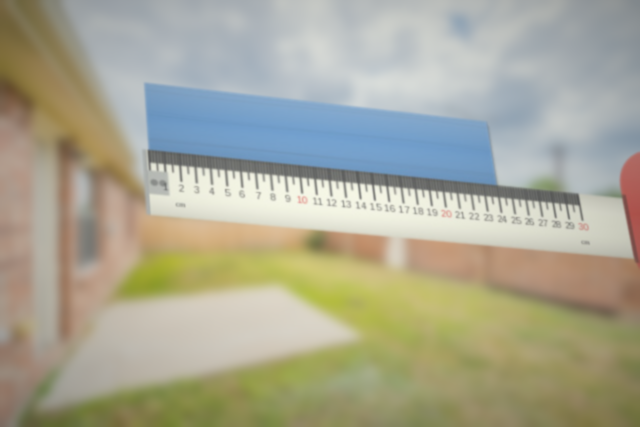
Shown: 24 cm
